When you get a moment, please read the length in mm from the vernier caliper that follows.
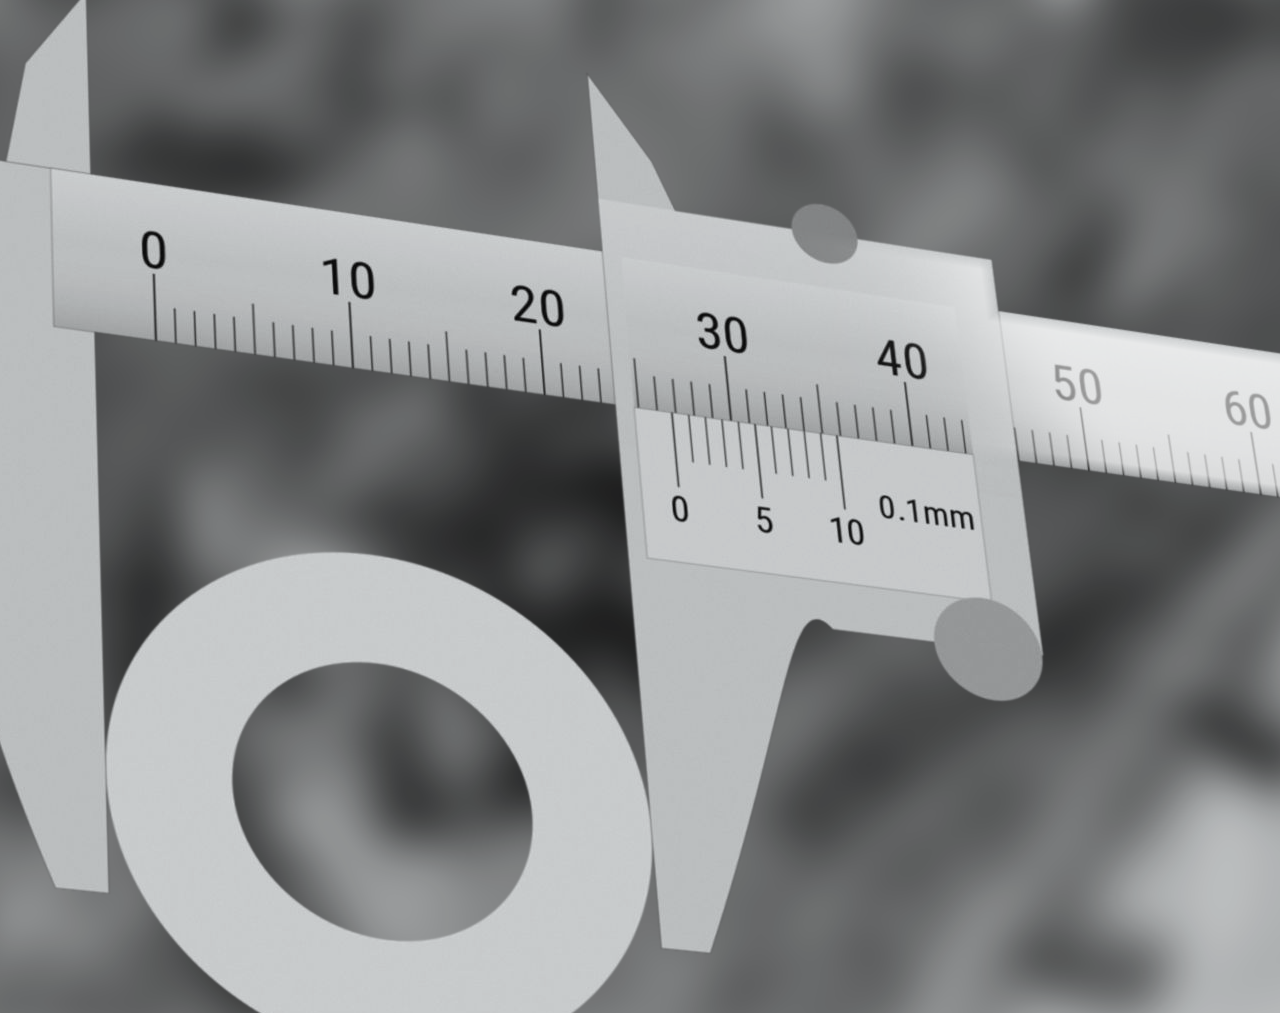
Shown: 26.8 mm
